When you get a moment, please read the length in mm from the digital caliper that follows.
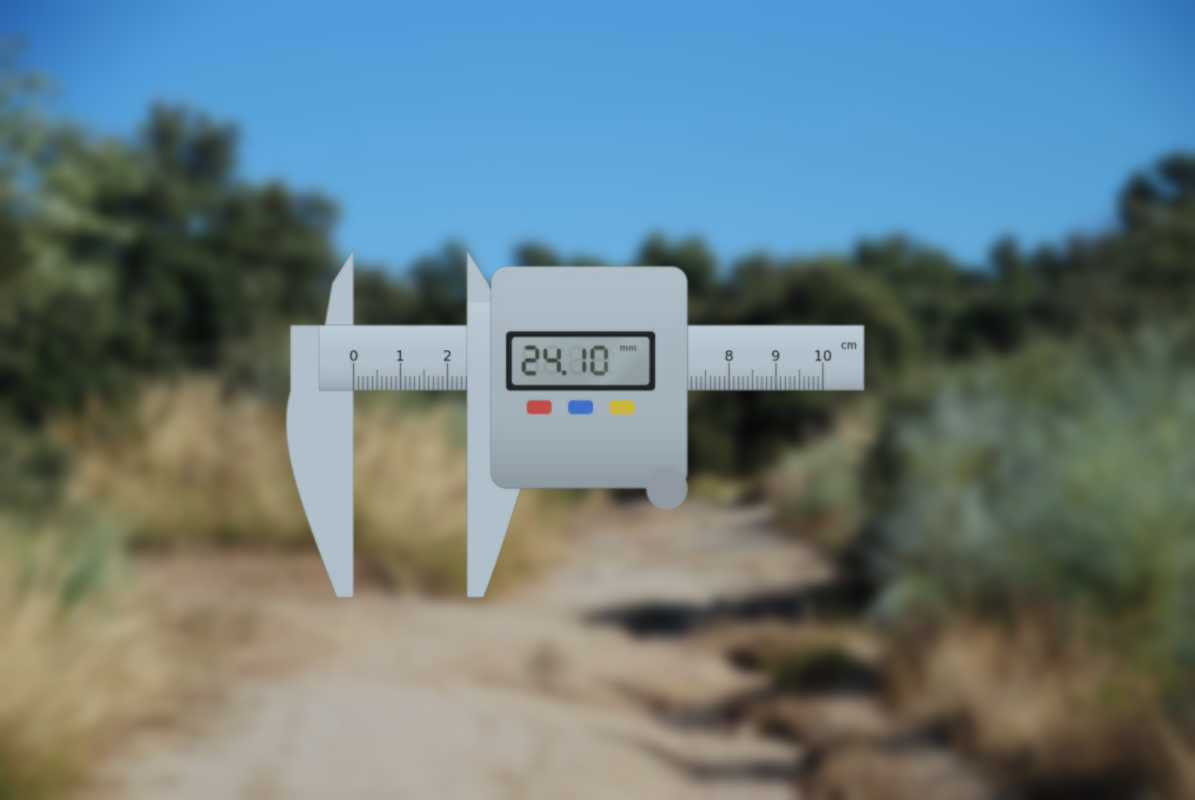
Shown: 24.10 mm
